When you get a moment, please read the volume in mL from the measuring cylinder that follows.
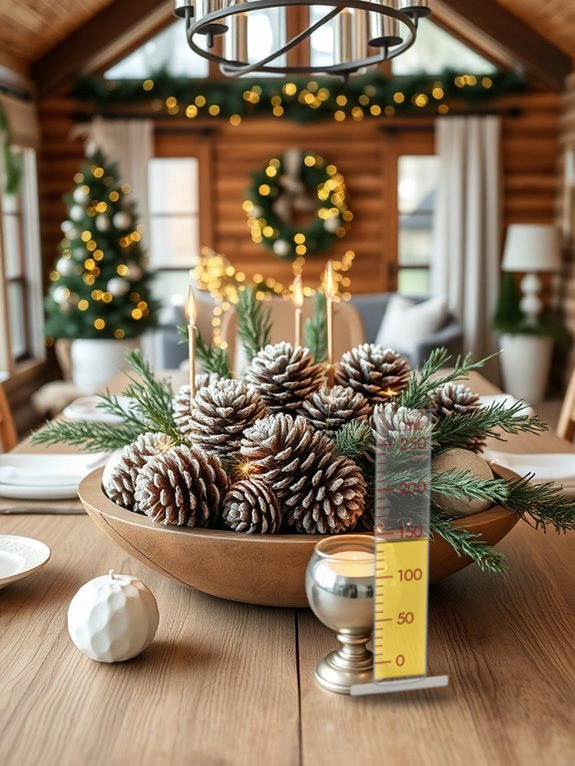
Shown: 140 mL
